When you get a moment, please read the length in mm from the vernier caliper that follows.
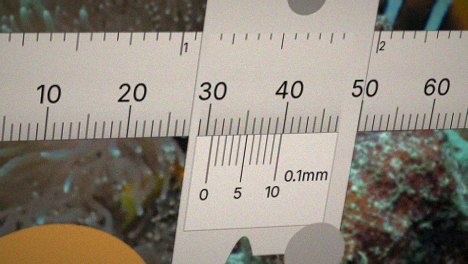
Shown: 30.8 mm
